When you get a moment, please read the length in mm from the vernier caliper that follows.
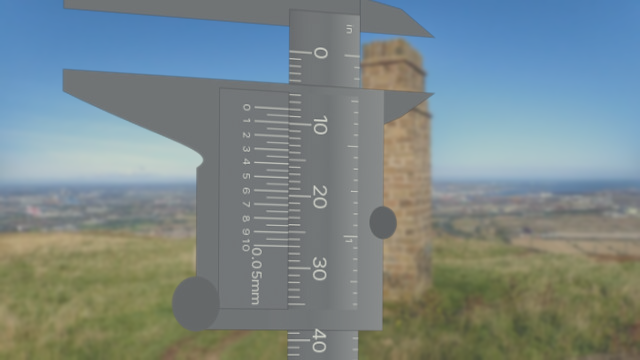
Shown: 8.0 mm
